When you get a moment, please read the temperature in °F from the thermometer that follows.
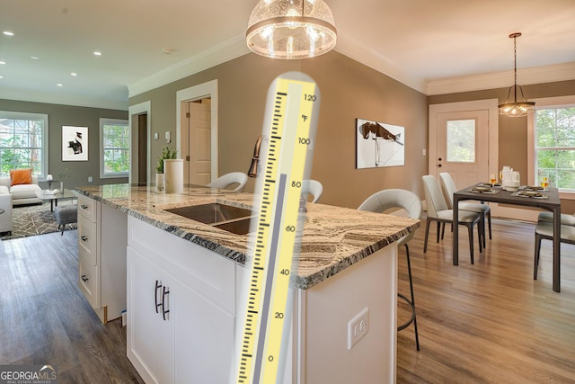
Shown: 84 °F
